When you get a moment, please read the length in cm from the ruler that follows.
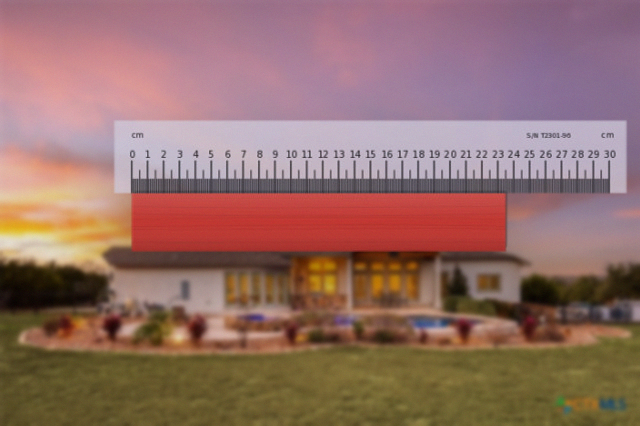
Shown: 23.5 cm
